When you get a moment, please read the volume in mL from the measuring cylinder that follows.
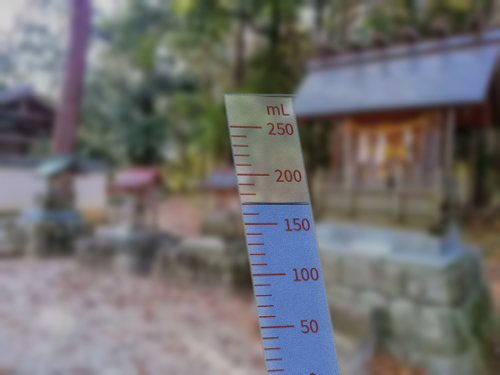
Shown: 170 mL
